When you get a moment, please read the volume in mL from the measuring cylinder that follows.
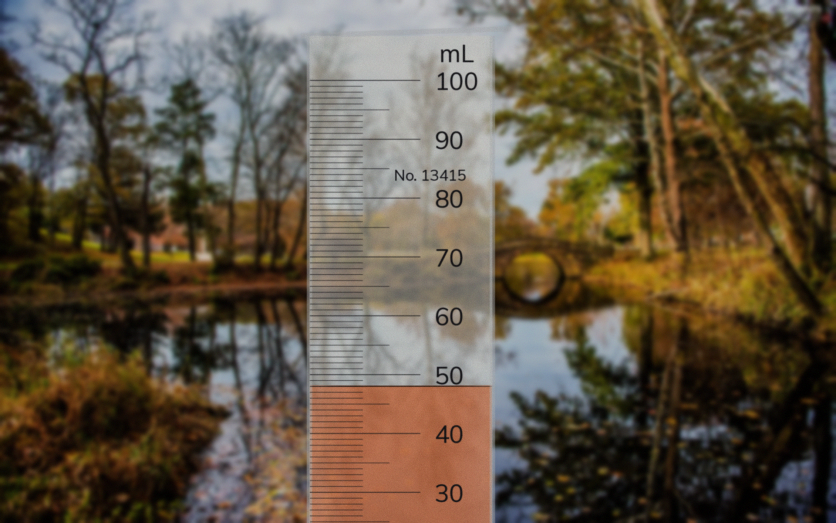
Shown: 48 mL
